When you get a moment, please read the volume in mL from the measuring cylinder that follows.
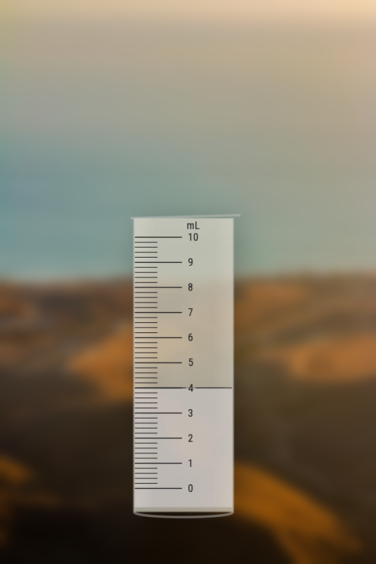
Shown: 4 mL
